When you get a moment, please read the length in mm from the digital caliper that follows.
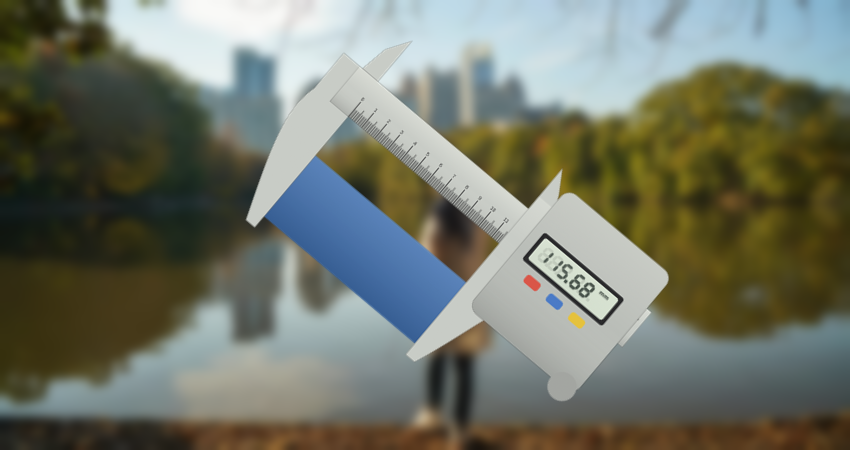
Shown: 115.68 mm
